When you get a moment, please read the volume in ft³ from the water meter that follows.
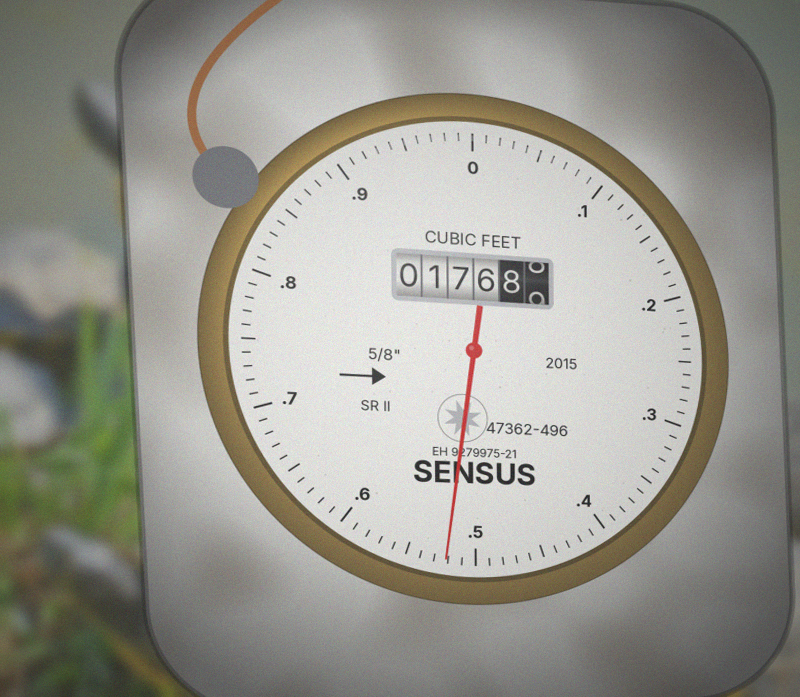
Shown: 17688.52 ft³
